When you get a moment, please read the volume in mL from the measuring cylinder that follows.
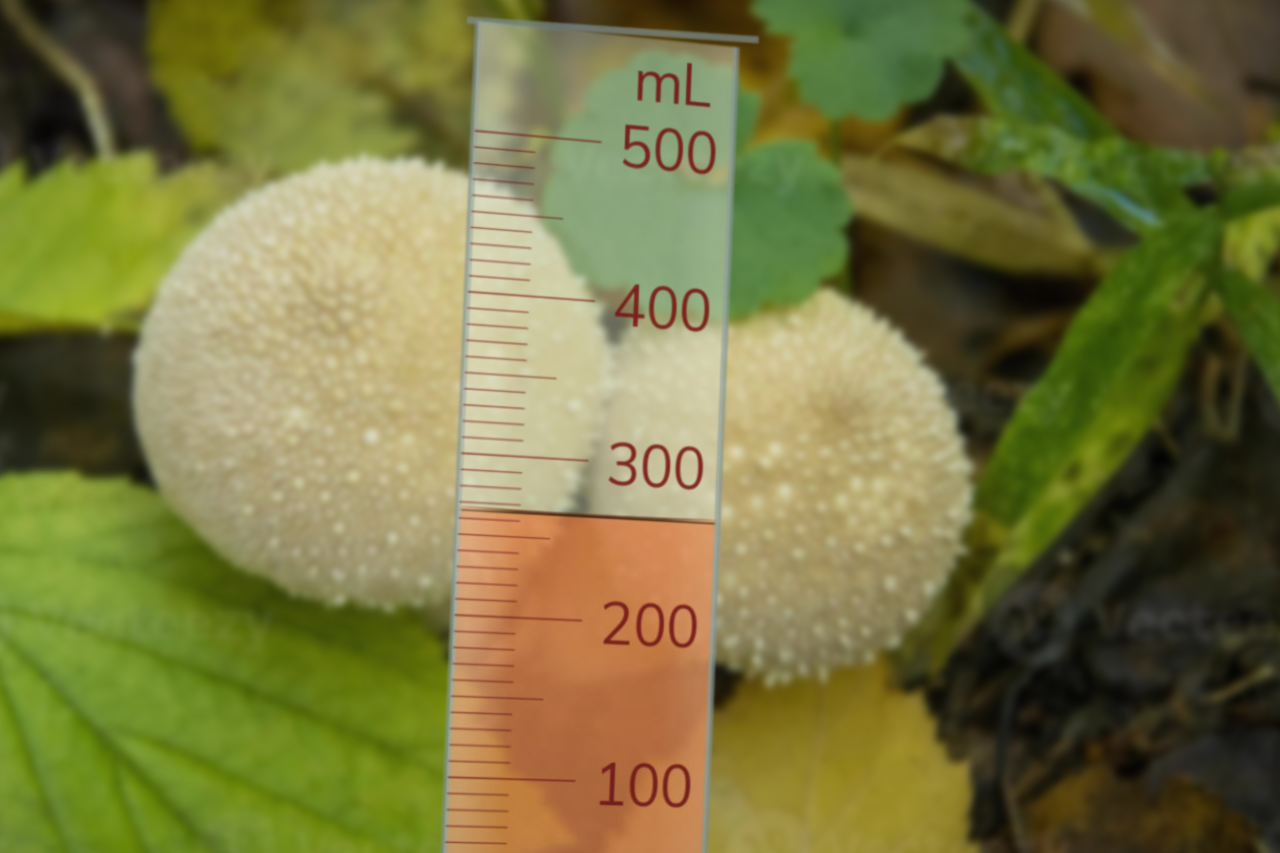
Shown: 265 mL
